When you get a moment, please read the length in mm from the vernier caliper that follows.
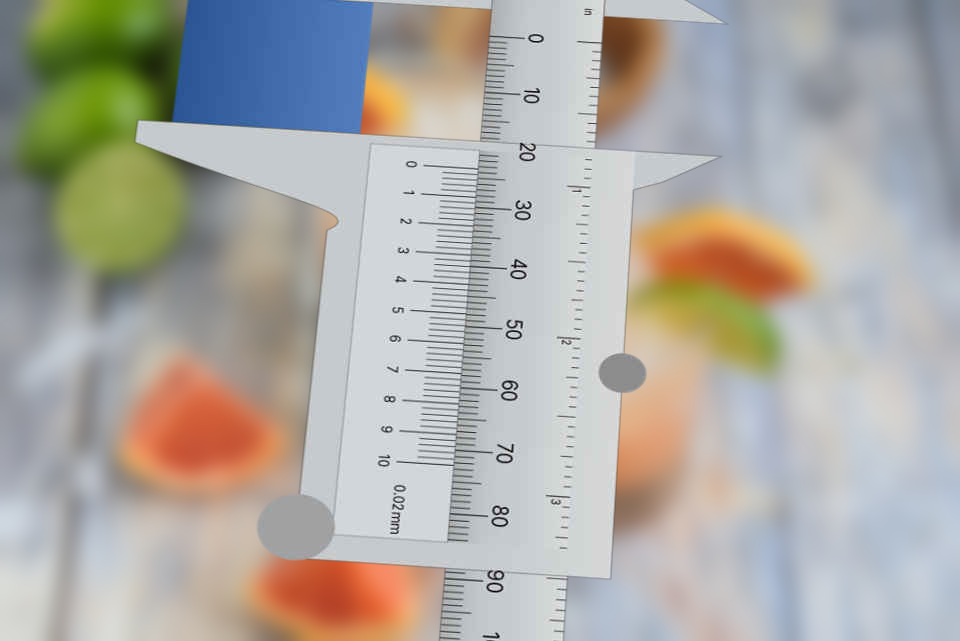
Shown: 23.4 mm
